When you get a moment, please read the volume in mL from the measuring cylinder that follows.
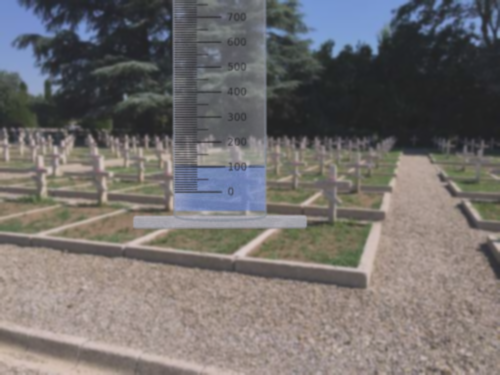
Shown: 100 mL
